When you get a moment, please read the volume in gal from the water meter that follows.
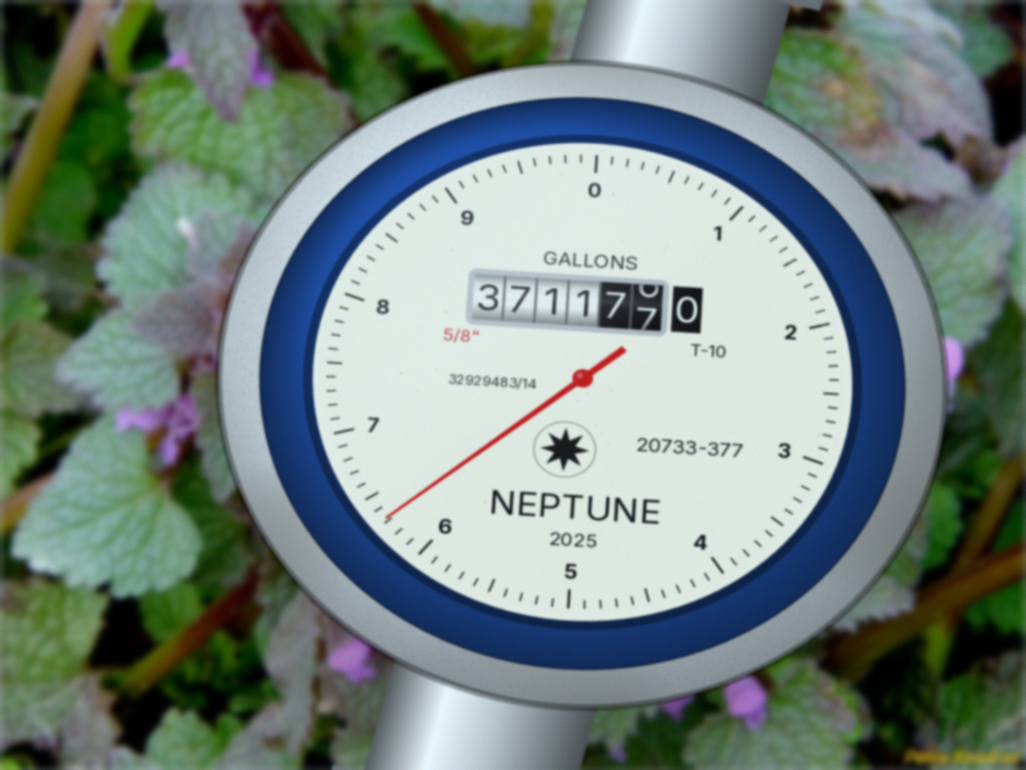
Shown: 3711766.3 gal
